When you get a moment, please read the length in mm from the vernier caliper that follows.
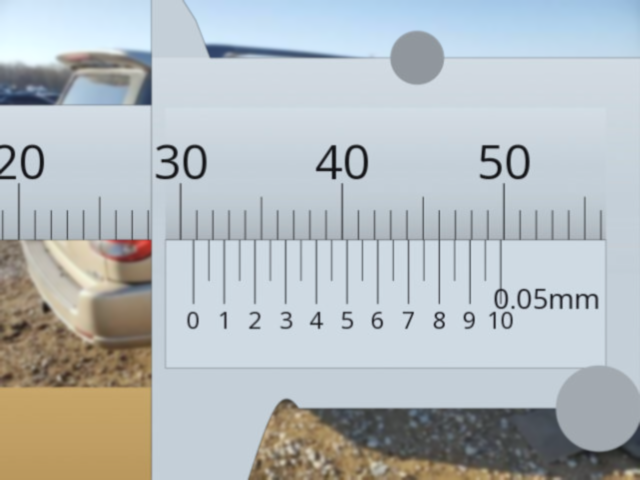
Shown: 30.8 mm
